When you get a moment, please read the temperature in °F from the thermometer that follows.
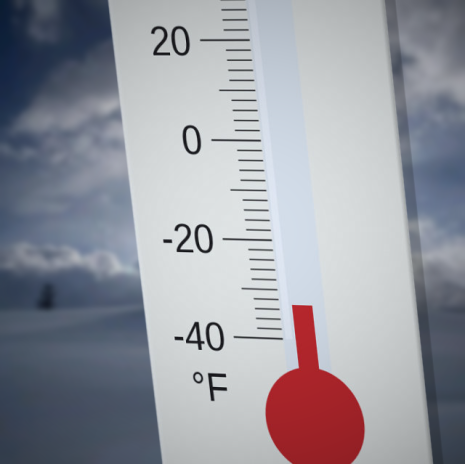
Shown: -33 °F
